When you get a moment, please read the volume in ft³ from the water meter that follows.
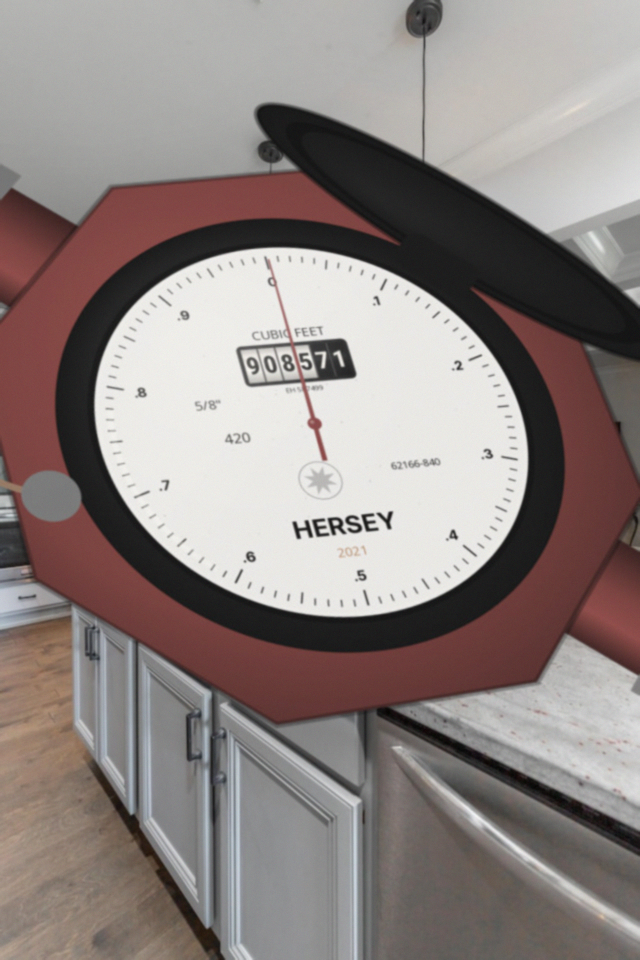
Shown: 908571.00 ft³
